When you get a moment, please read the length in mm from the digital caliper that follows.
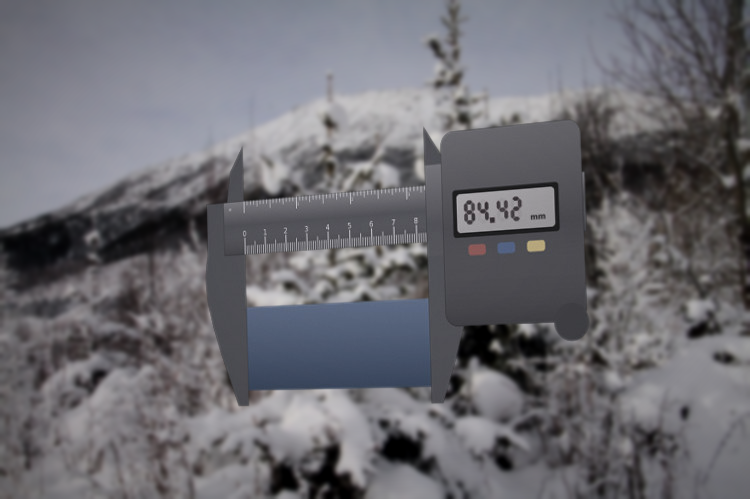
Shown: 84.42 mm
